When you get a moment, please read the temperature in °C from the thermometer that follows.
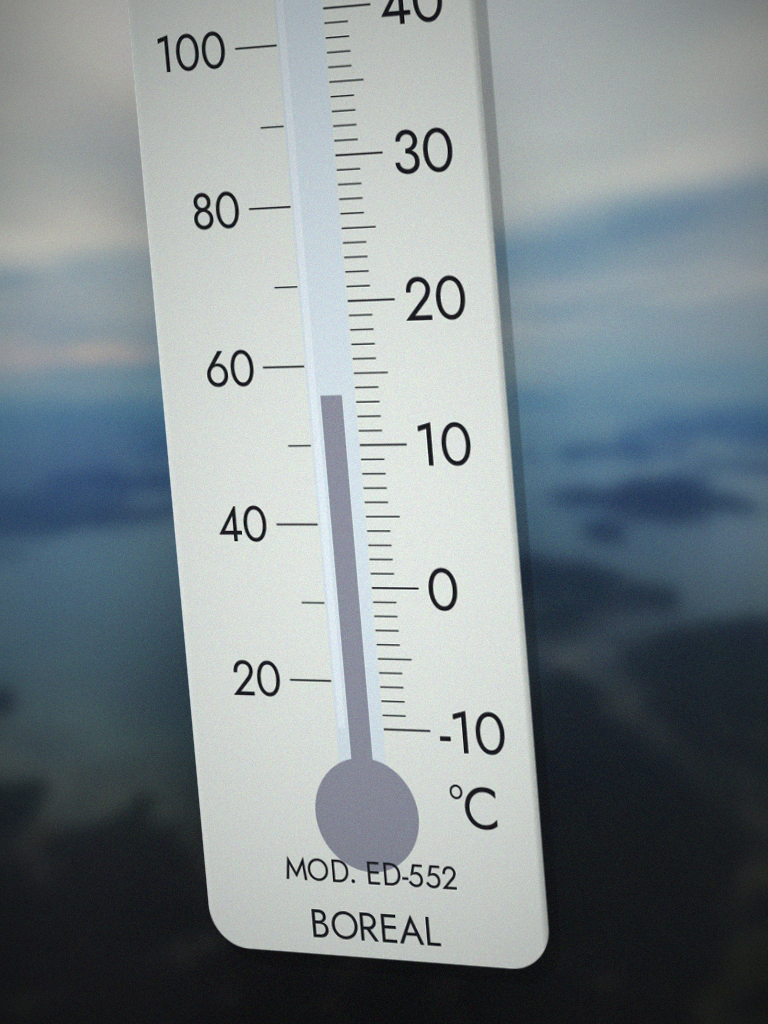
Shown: 13.5 °C
